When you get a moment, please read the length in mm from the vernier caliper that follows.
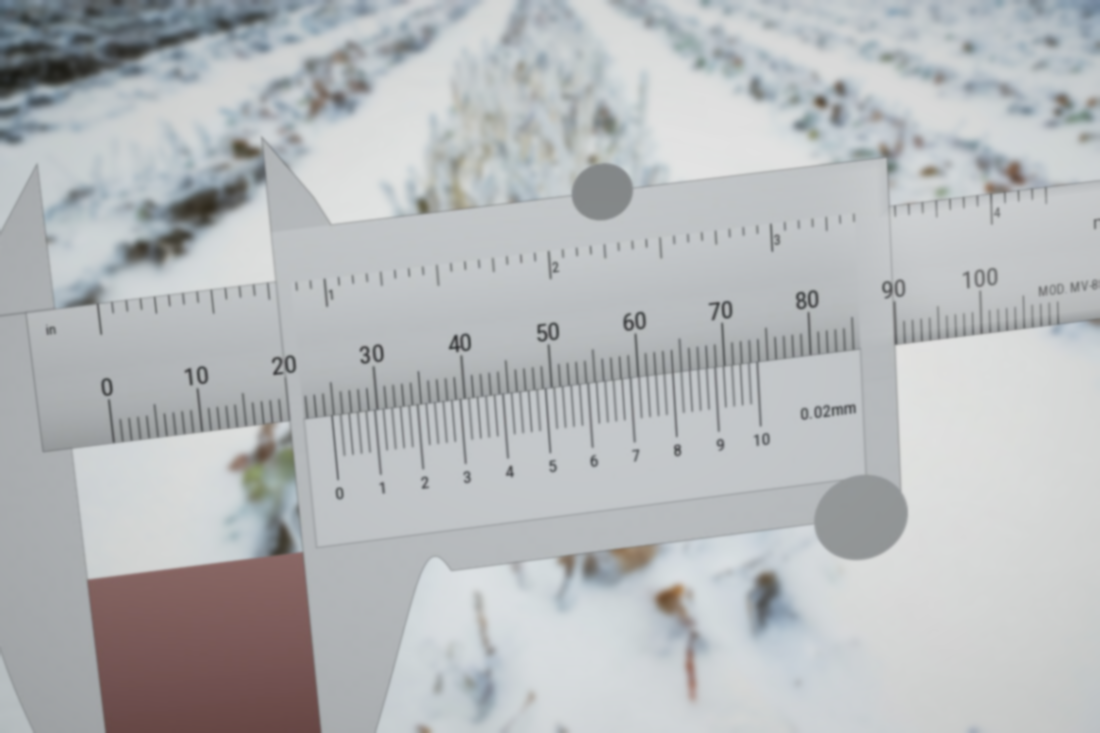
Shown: 24.8 mm
